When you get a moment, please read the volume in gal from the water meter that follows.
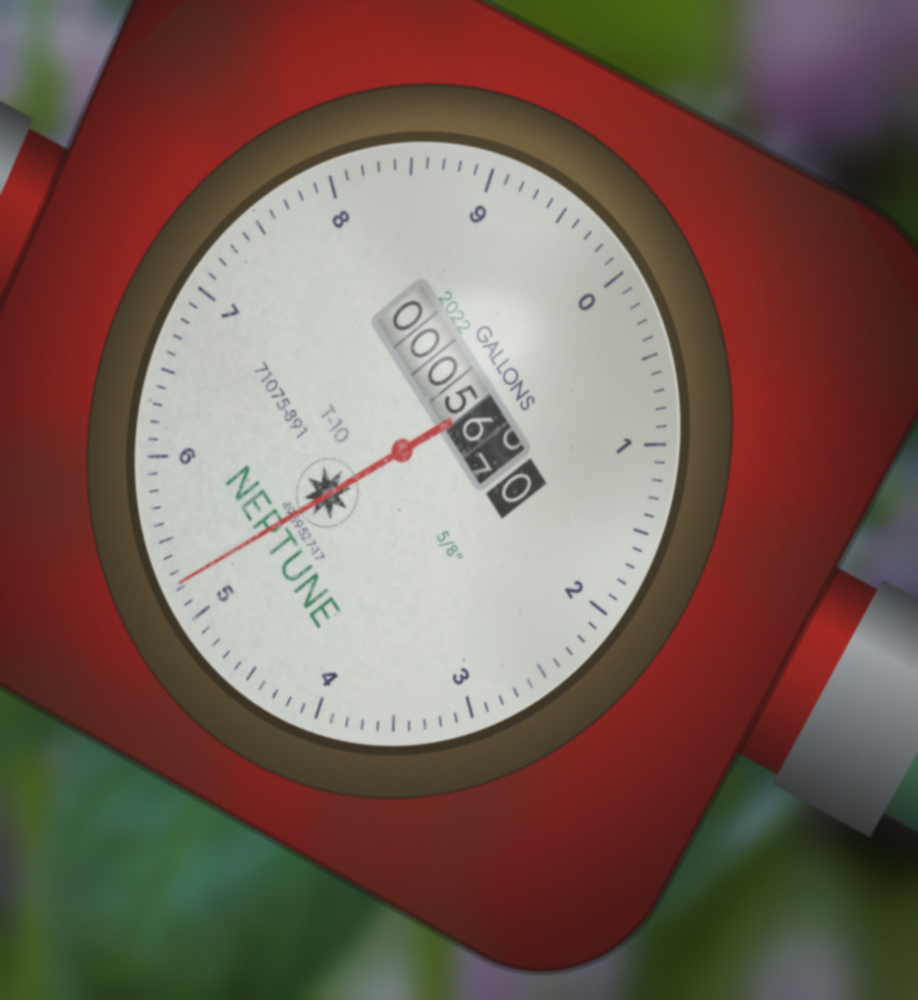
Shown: 5665.2 gal
